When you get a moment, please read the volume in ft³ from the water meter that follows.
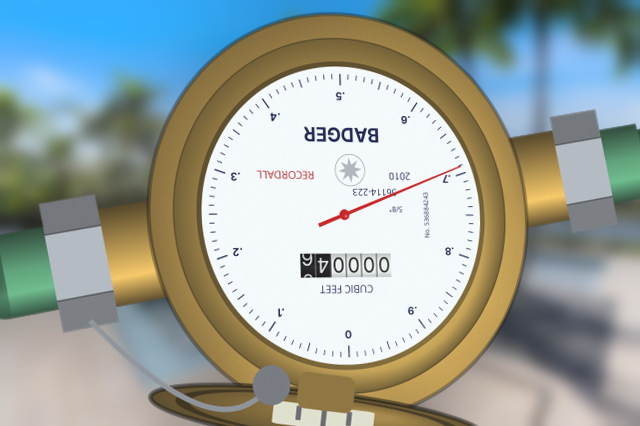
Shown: 45.69 ft³
